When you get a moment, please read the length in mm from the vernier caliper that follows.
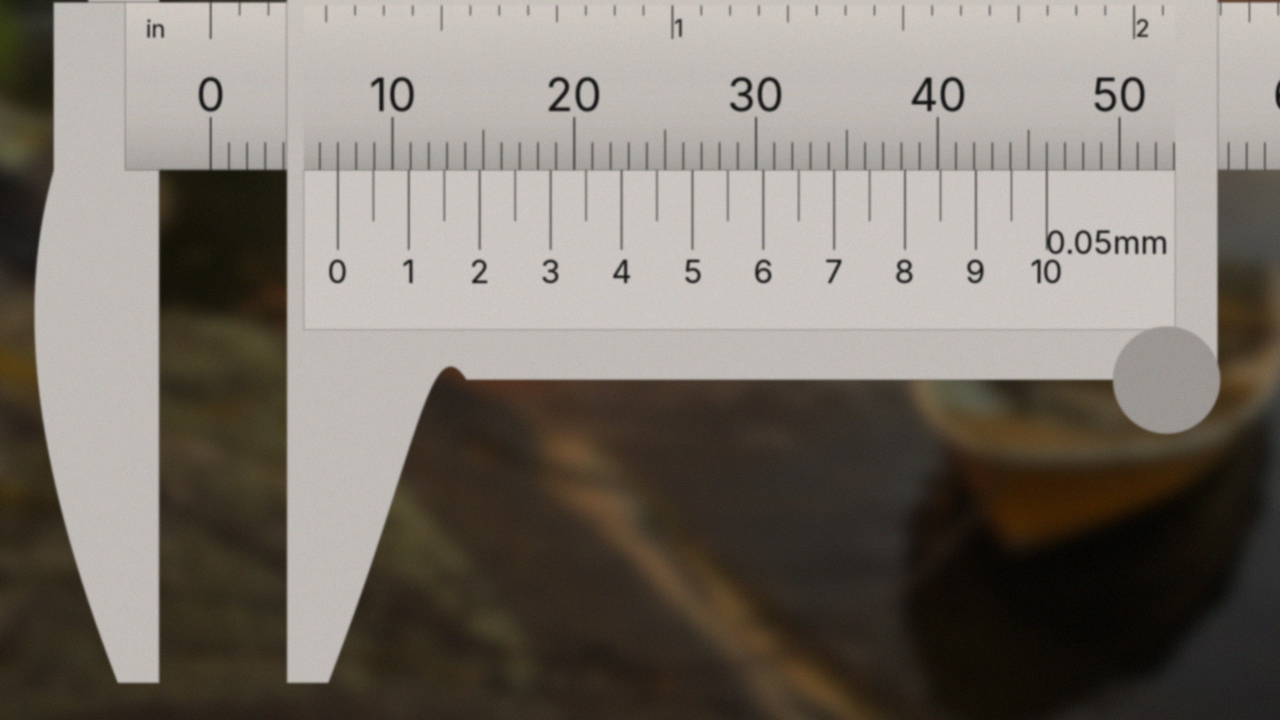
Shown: 7.0 mm
